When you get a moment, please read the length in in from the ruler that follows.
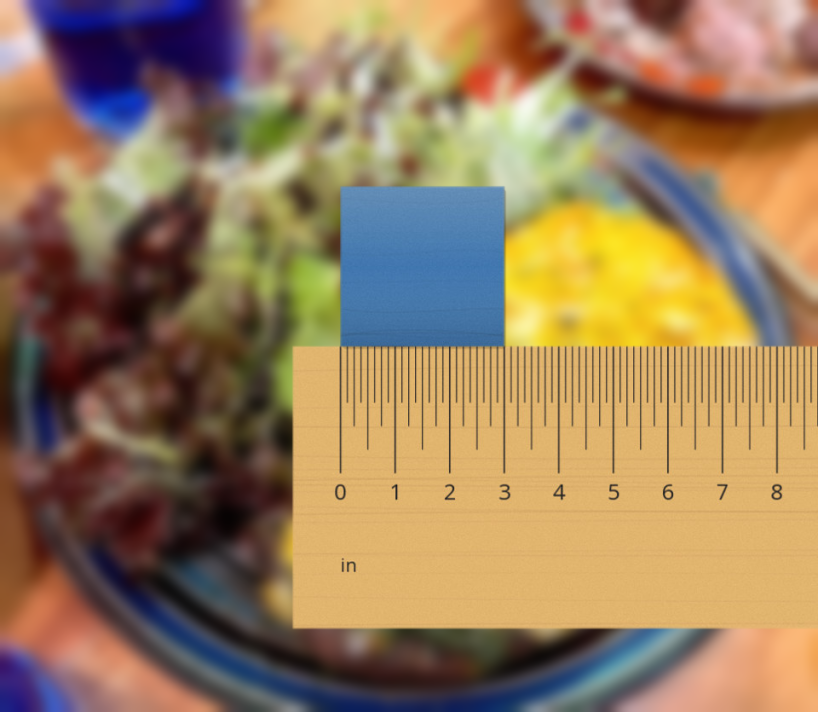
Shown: 3 in
